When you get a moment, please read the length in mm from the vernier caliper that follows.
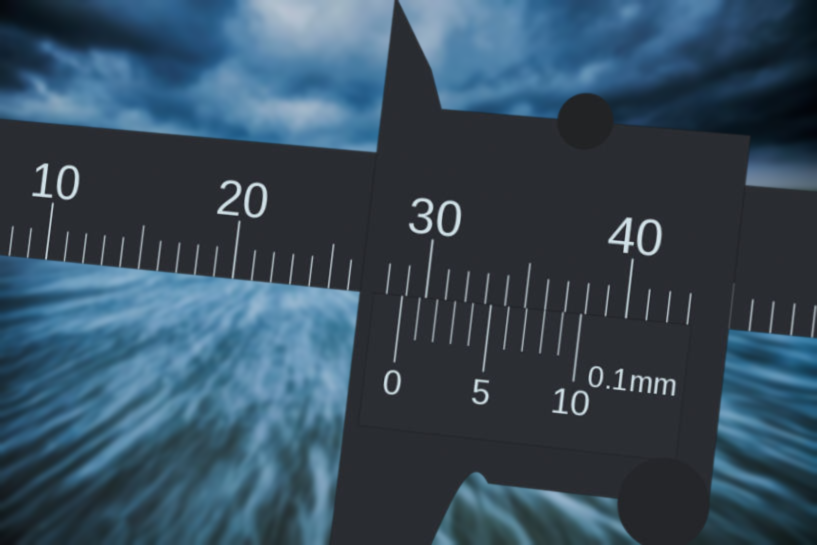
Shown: 28.8 mm
